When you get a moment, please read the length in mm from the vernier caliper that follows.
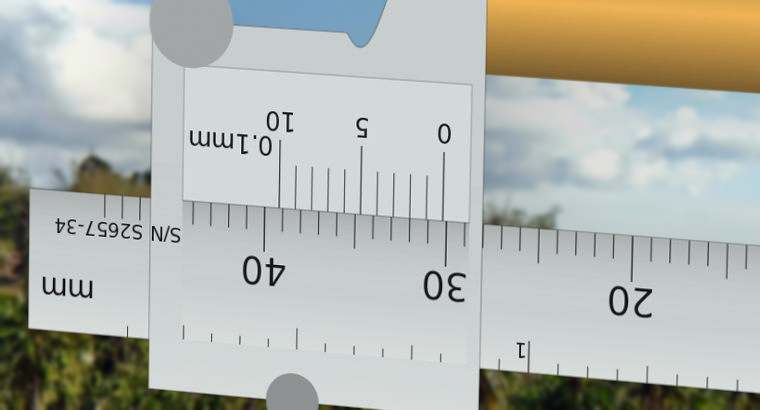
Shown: 30.2 mm
